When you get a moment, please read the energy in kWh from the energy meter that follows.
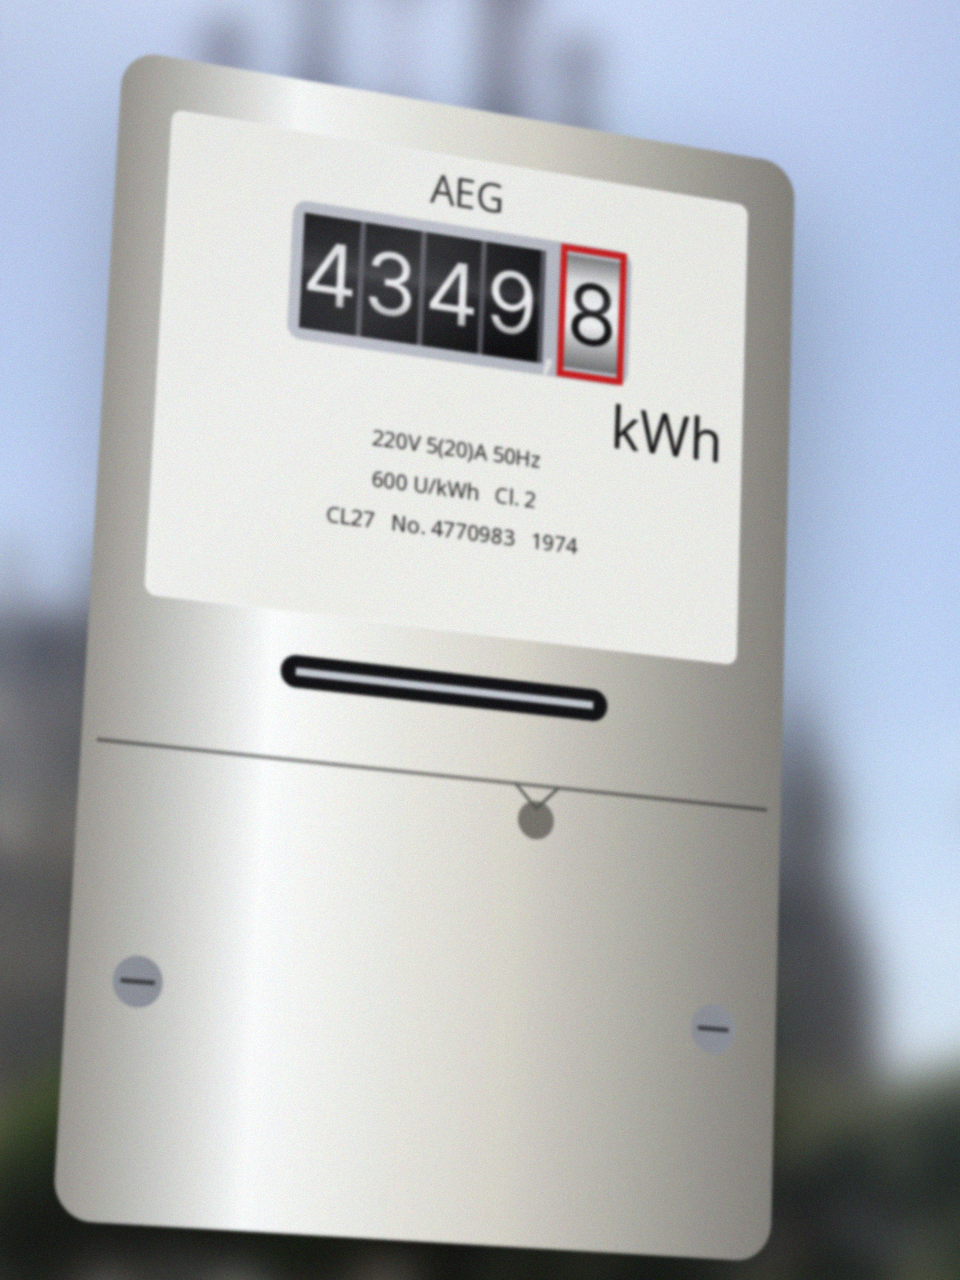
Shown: 4349.8 kWh
